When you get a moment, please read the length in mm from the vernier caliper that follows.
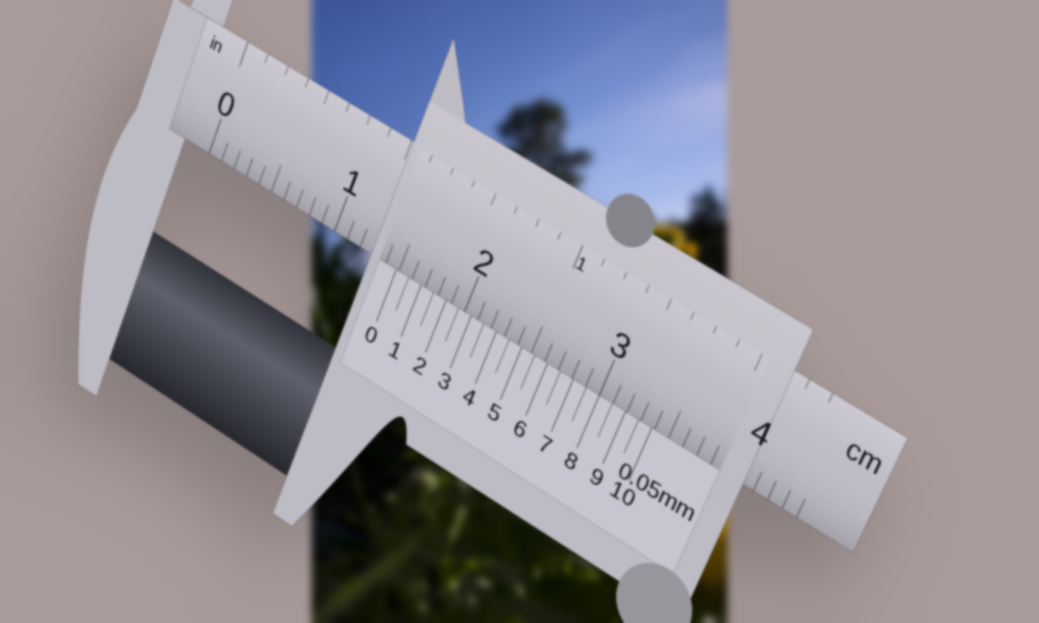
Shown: 14.8 mm
